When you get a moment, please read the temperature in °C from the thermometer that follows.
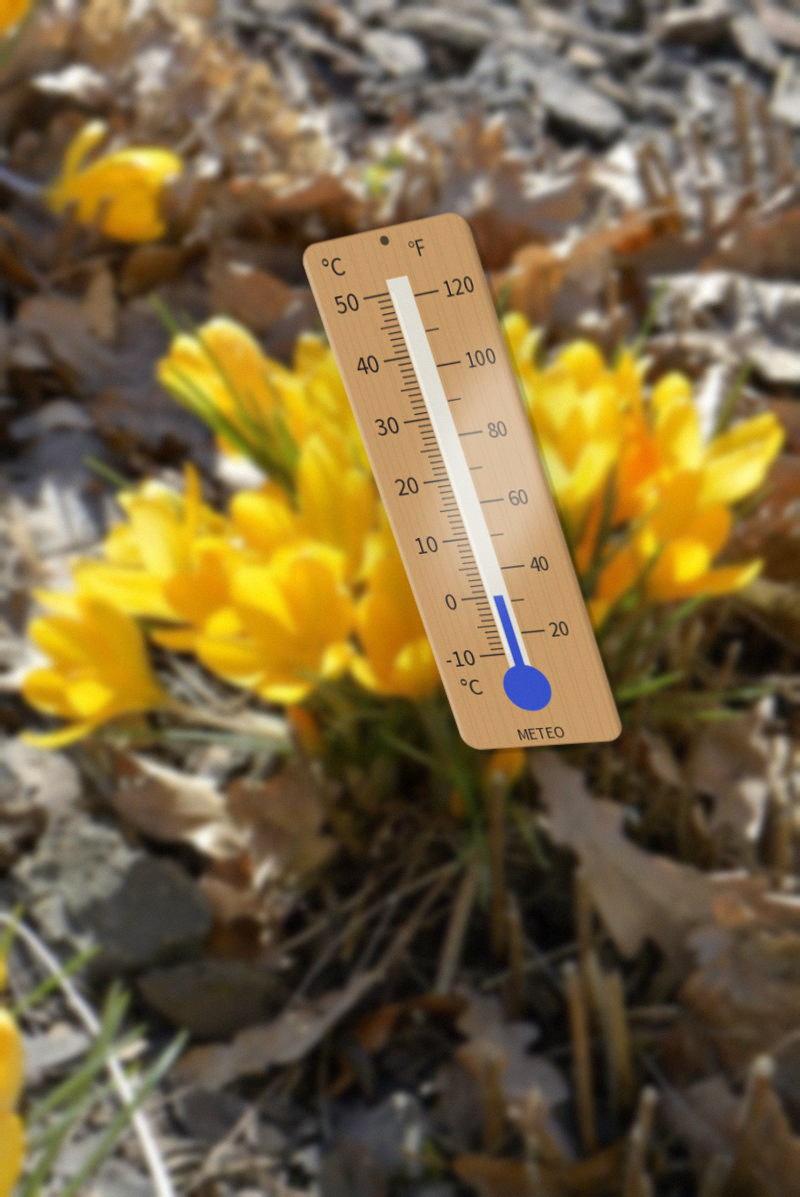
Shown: 0 °C
